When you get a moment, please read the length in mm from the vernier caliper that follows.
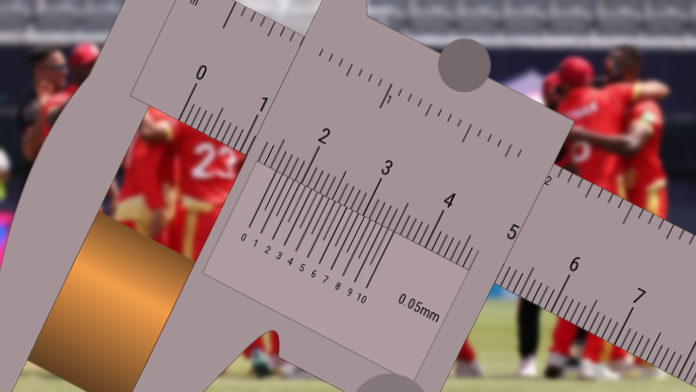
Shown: 16.0 mm
